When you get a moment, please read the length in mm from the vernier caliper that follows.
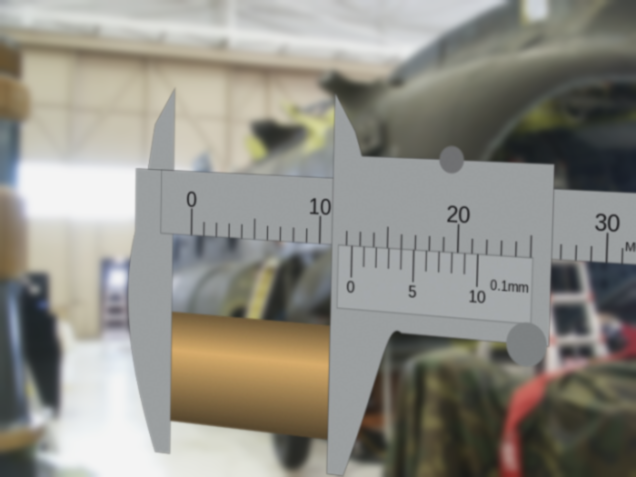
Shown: 12.4 mm
